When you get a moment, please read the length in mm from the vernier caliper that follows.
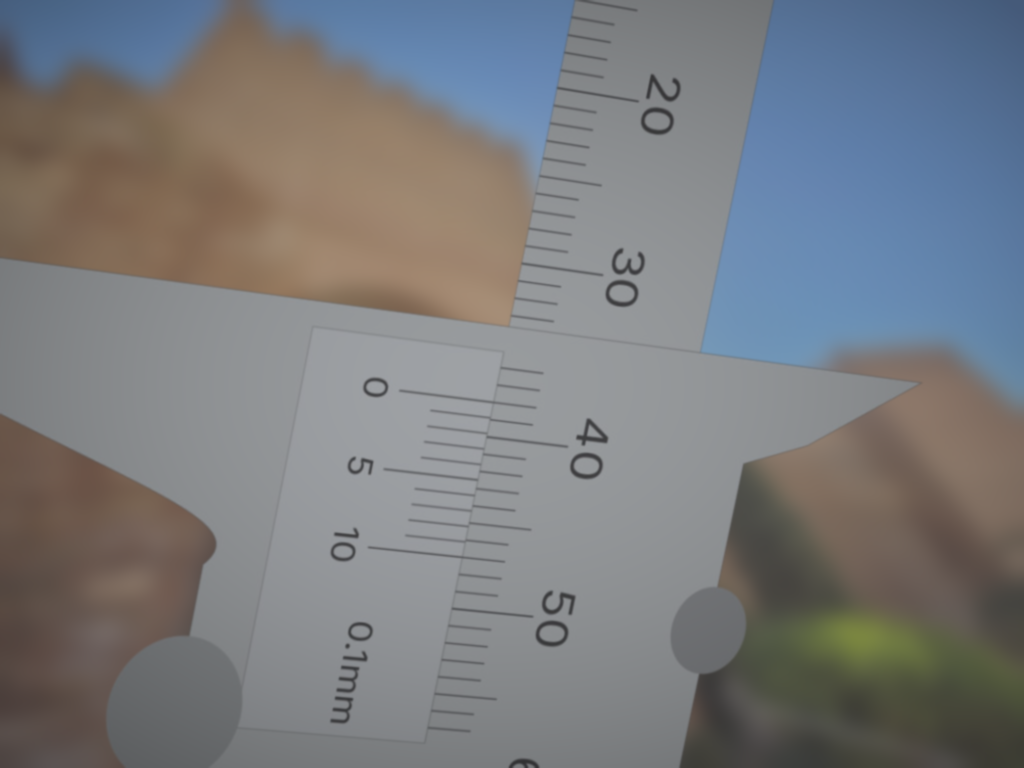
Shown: 38.0 mm
